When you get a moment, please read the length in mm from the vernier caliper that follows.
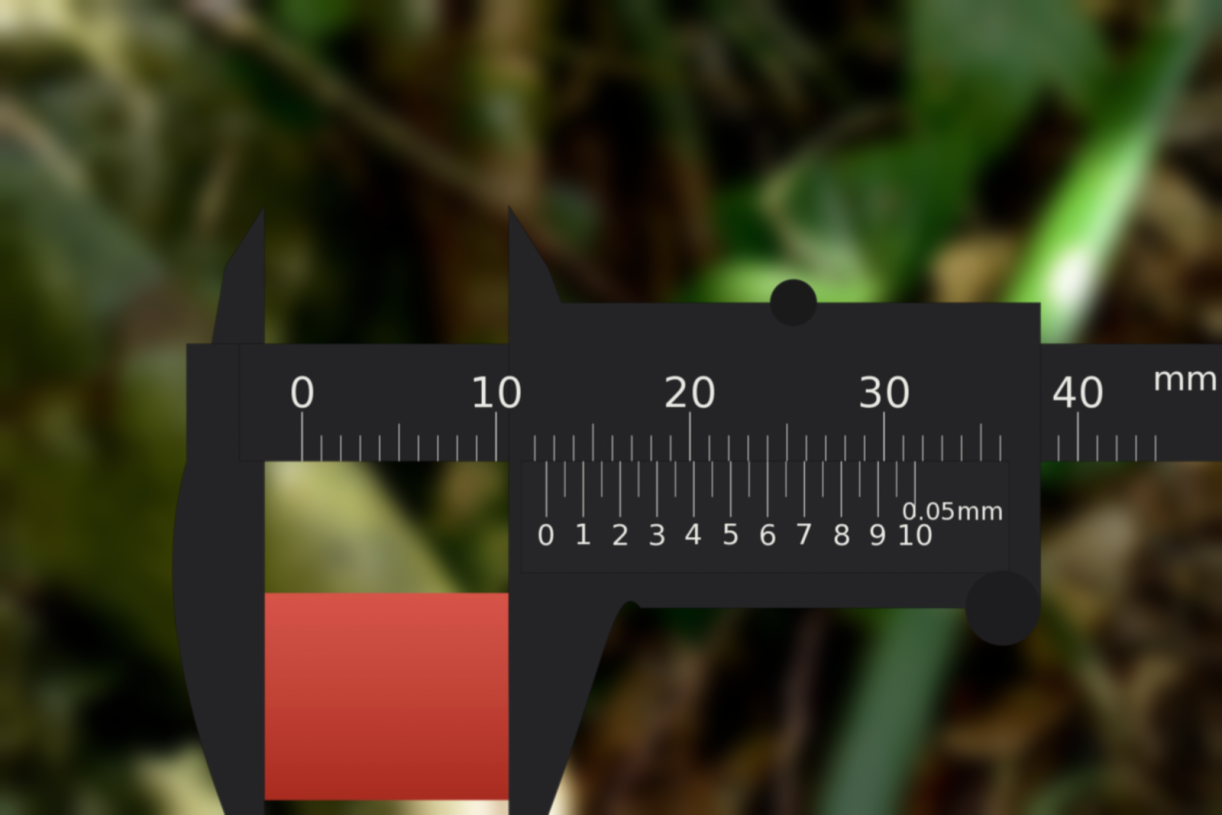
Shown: 12.6 mm
